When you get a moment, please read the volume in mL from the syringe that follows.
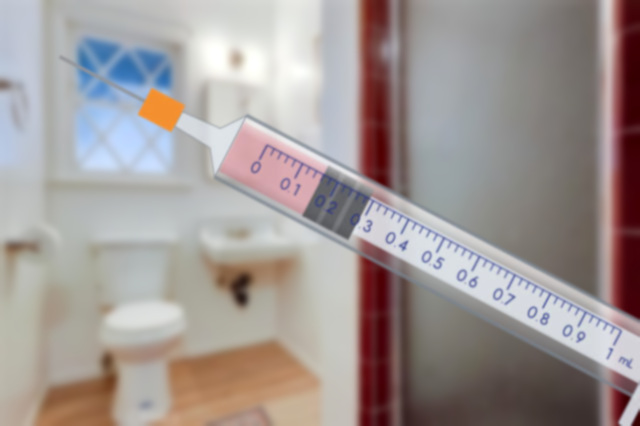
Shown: 0.16 mL
